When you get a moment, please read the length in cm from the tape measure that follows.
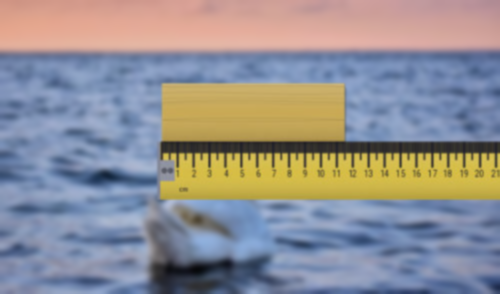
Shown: 11.5 cm
